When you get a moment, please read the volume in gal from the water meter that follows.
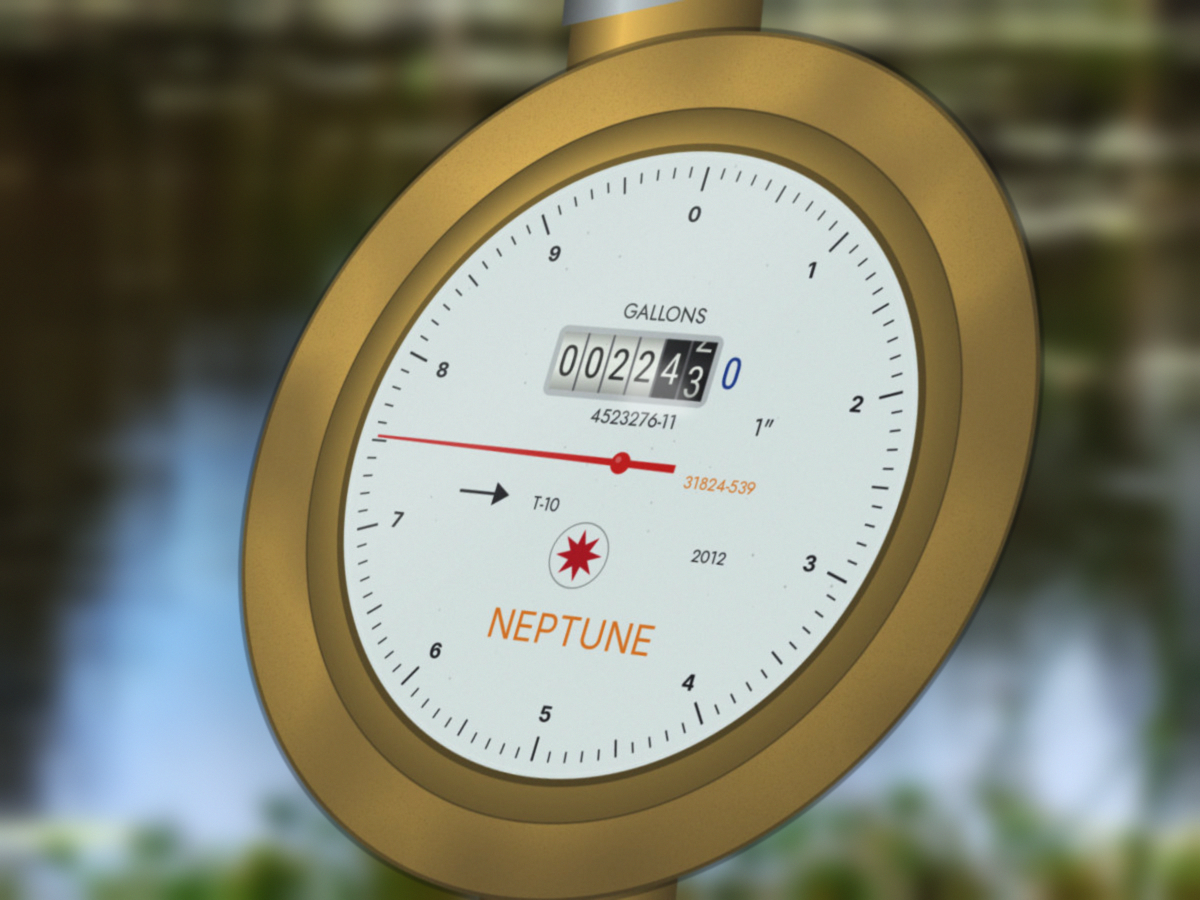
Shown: 22427.5 gal
